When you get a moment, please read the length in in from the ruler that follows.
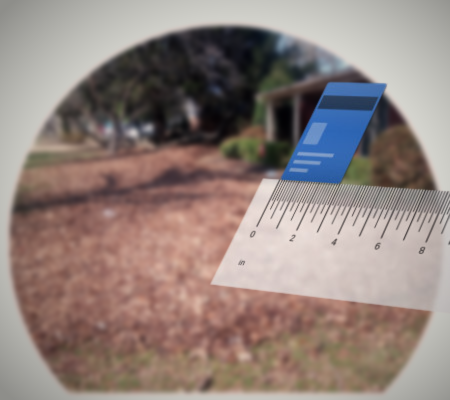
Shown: 3 in
